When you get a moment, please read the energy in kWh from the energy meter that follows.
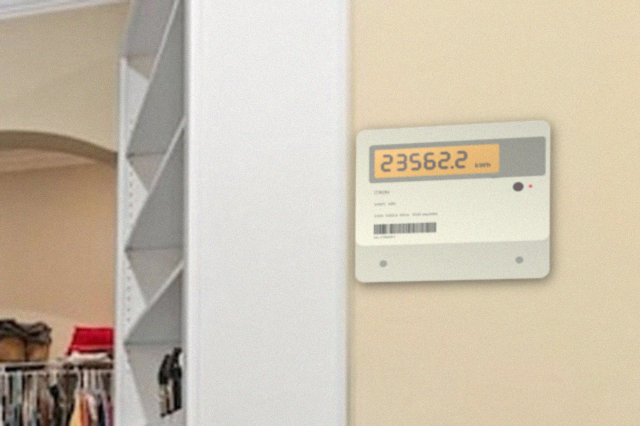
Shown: 23562.2 kWh
